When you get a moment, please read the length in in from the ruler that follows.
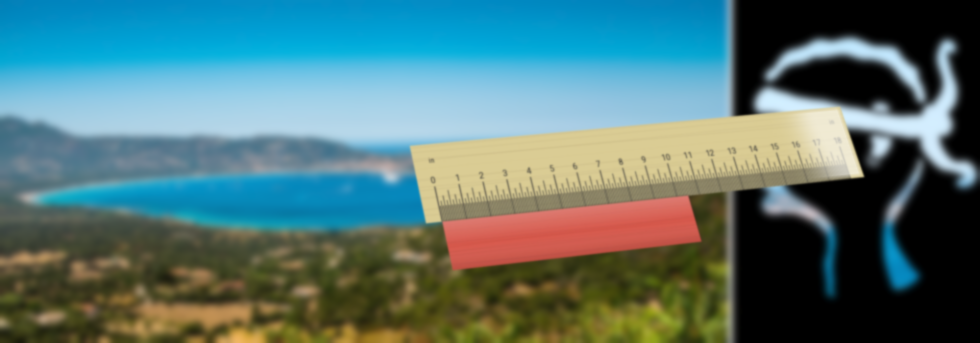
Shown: 10.5 in
